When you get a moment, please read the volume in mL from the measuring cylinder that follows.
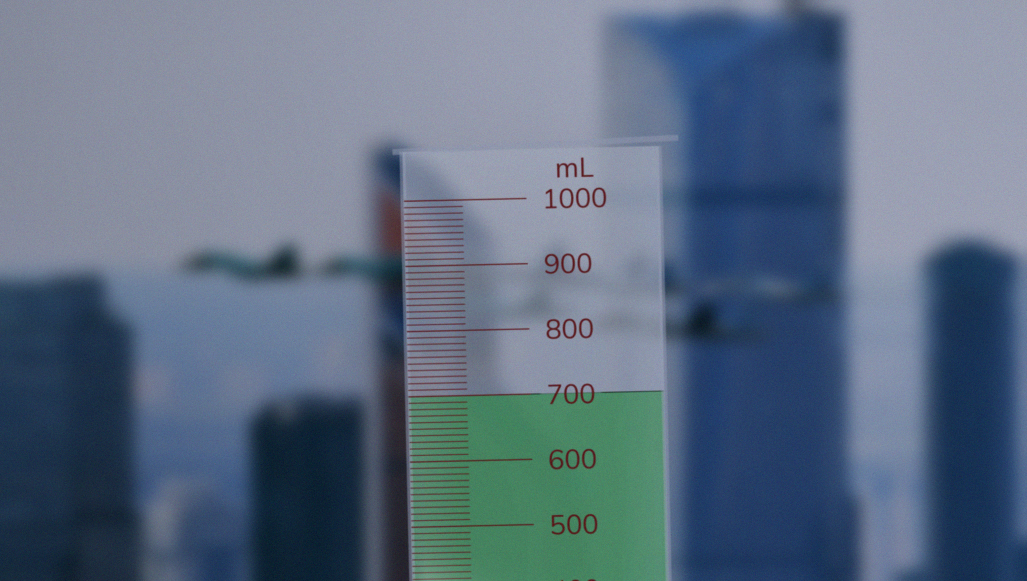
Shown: 700 mL
